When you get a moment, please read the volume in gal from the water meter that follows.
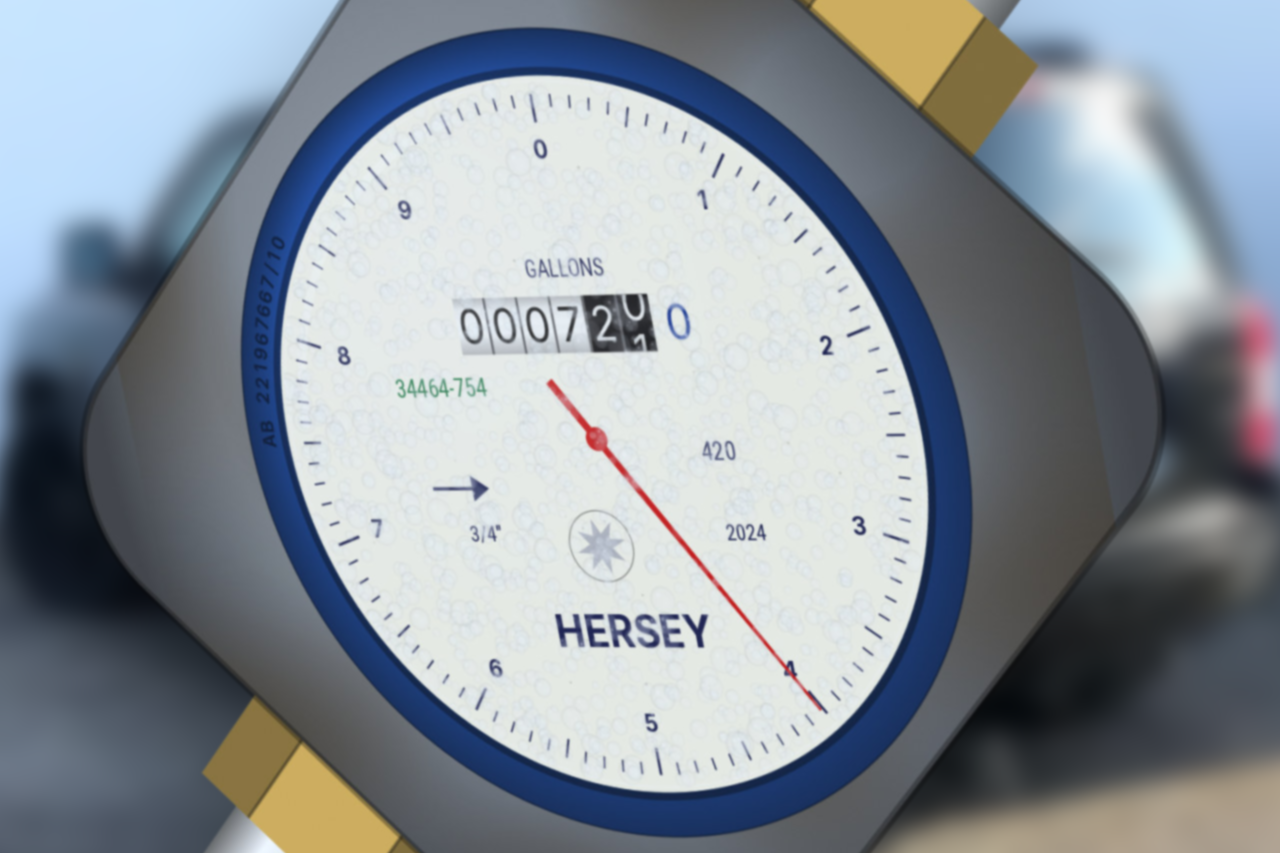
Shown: 7204.0 gal
